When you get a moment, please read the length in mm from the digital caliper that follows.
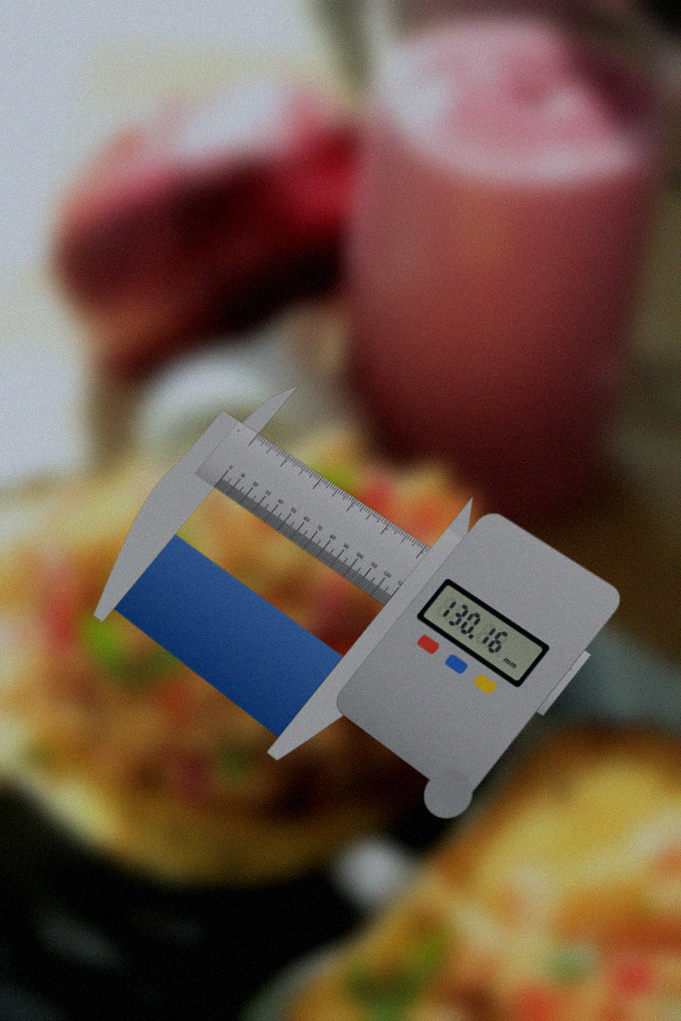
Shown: 130.16 mm
